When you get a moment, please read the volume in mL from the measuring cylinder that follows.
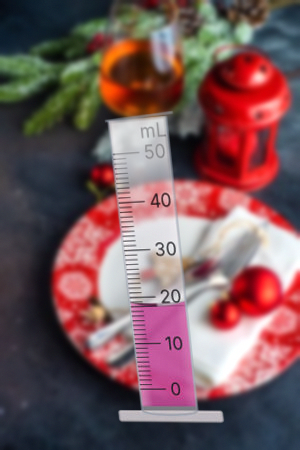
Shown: 18 mL
